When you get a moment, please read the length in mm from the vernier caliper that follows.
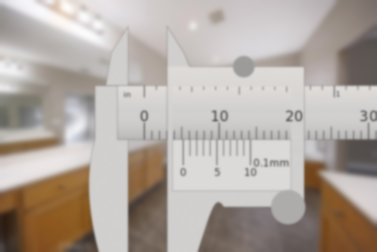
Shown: 5.2 mm
